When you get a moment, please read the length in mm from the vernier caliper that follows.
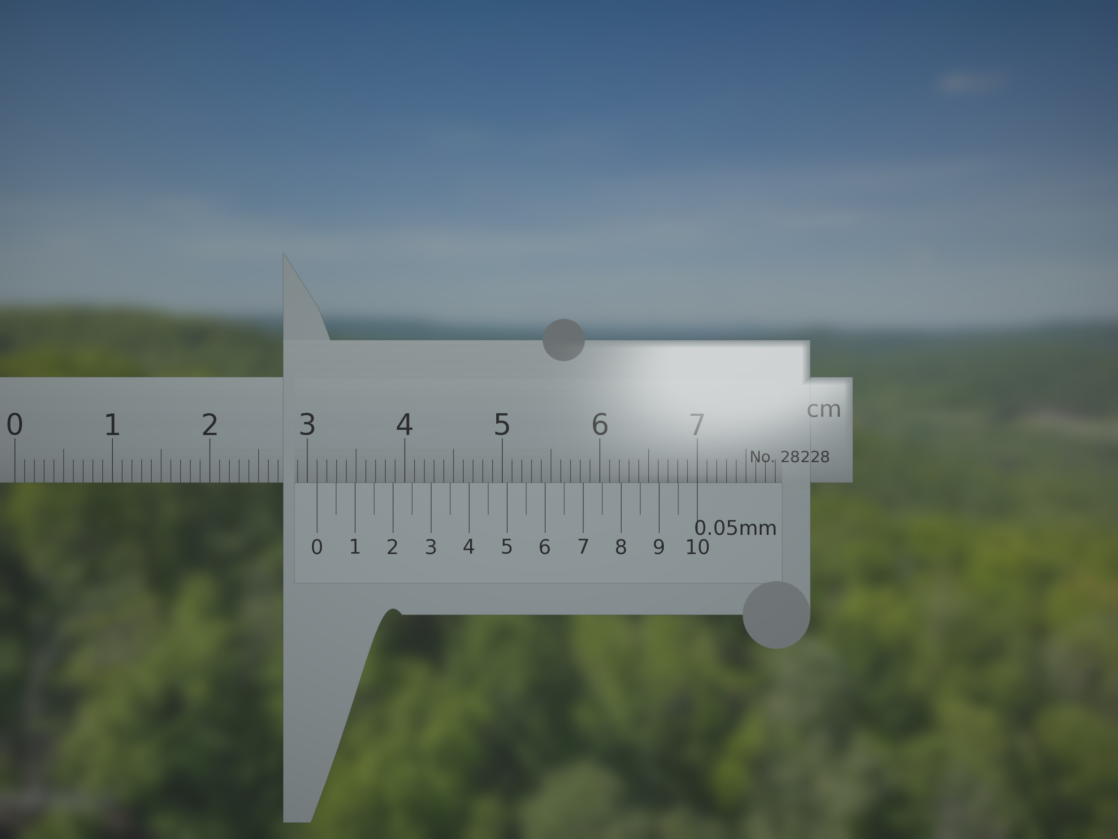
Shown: 31.0 mm
